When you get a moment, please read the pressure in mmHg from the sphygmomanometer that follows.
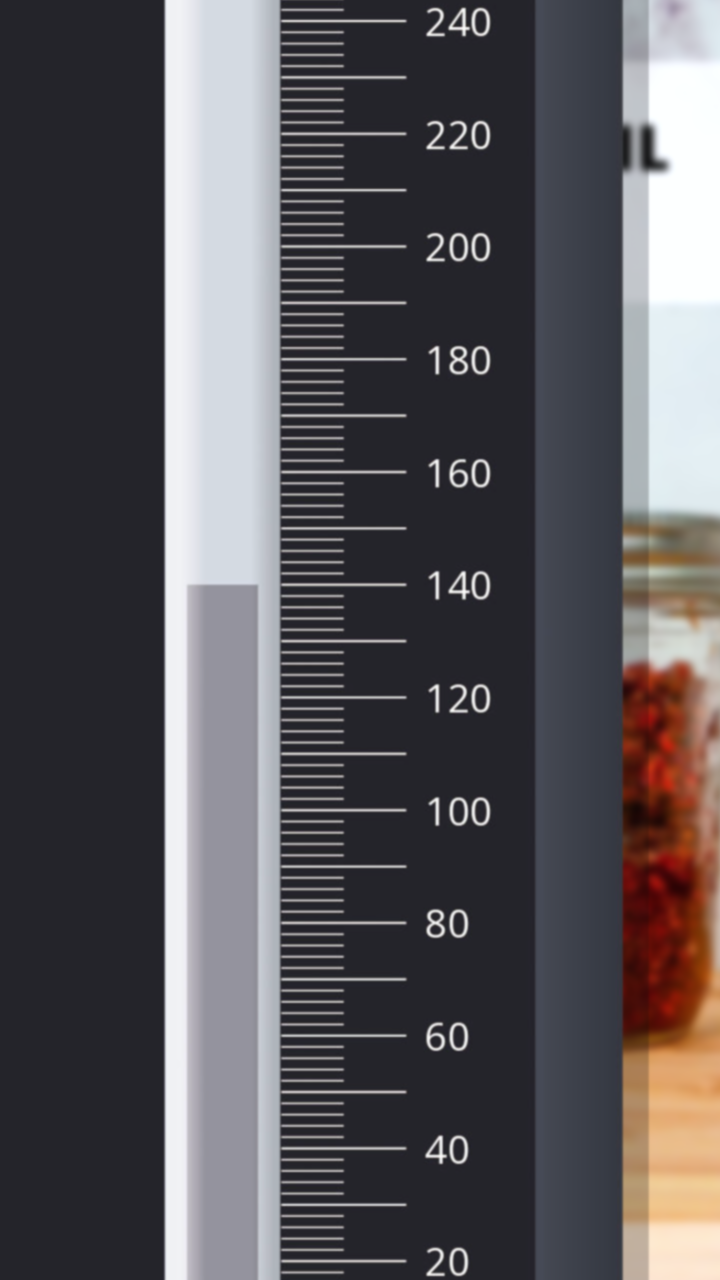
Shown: 140 mmHg
